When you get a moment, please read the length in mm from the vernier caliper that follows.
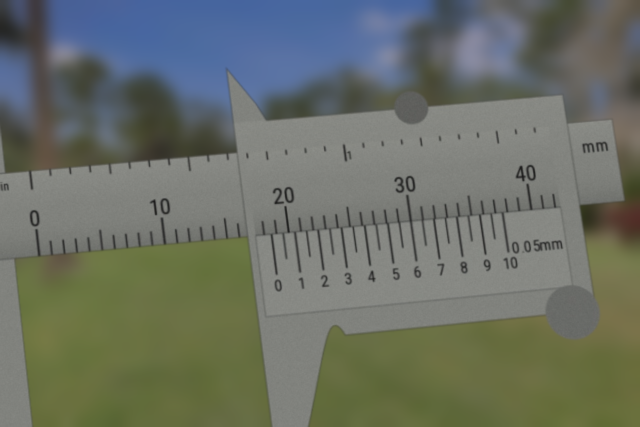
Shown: 18.6 mm
